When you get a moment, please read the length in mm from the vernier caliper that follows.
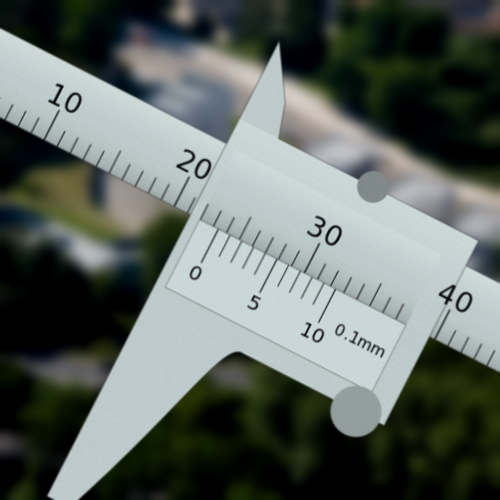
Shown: 23.4 mm
